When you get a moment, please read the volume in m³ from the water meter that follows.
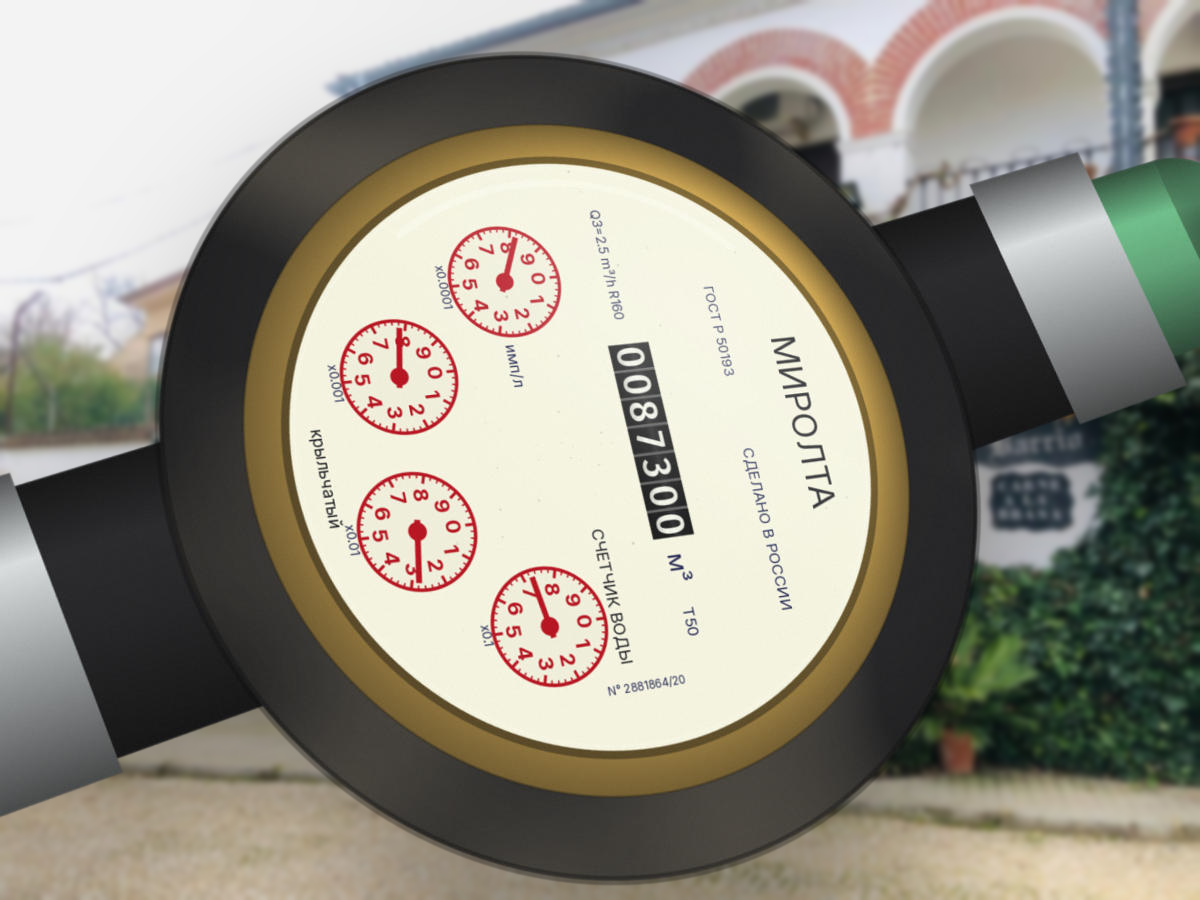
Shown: 87300.7278 m³
